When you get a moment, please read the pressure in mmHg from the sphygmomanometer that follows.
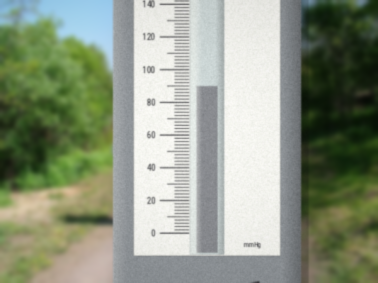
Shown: 90 mmHg
